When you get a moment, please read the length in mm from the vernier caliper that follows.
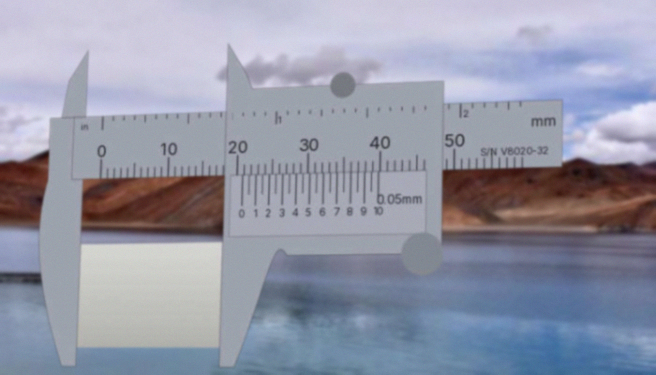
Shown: 20.8 mm
